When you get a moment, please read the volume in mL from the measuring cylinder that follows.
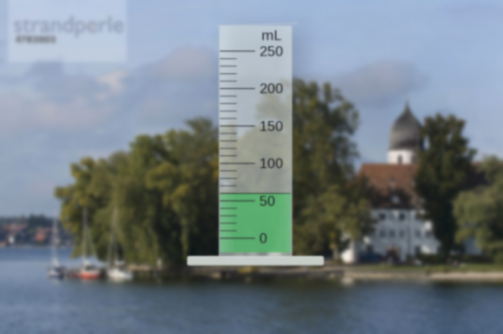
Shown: 60 mL
